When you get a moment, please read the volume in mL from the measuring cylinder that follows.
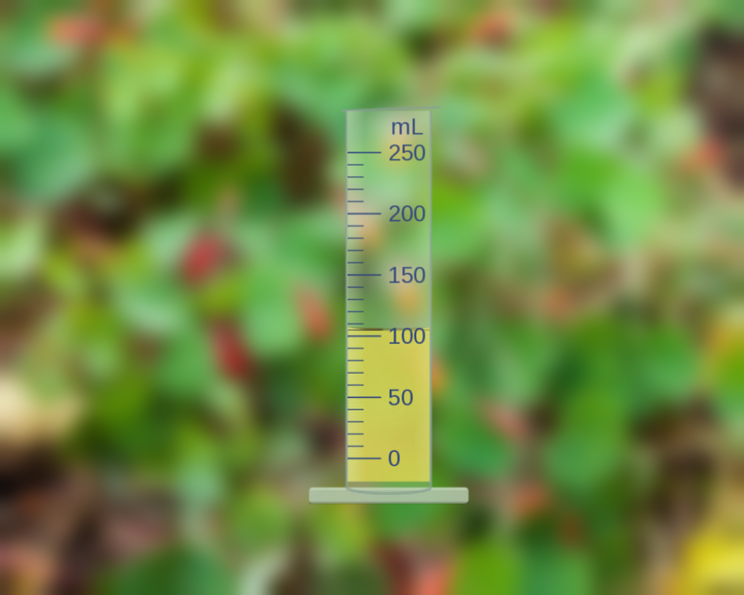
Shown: 105 mL
